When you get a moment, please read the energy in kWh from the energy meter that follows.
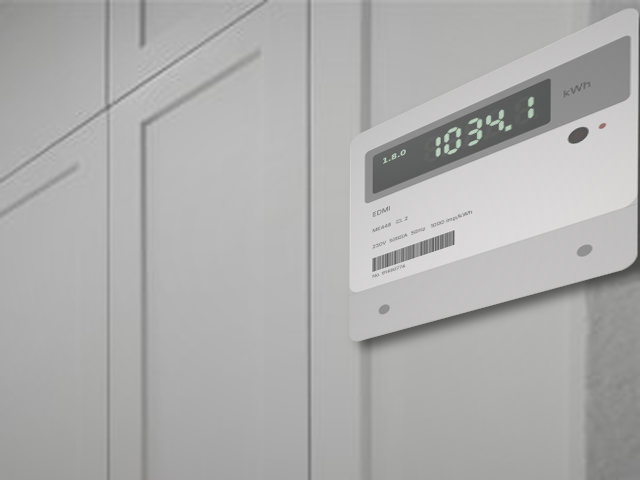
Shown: 1034.1 kWh
